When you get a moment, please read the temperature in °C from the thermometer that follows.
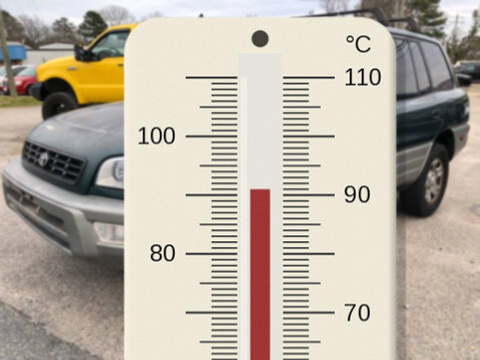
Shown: 91 °C
